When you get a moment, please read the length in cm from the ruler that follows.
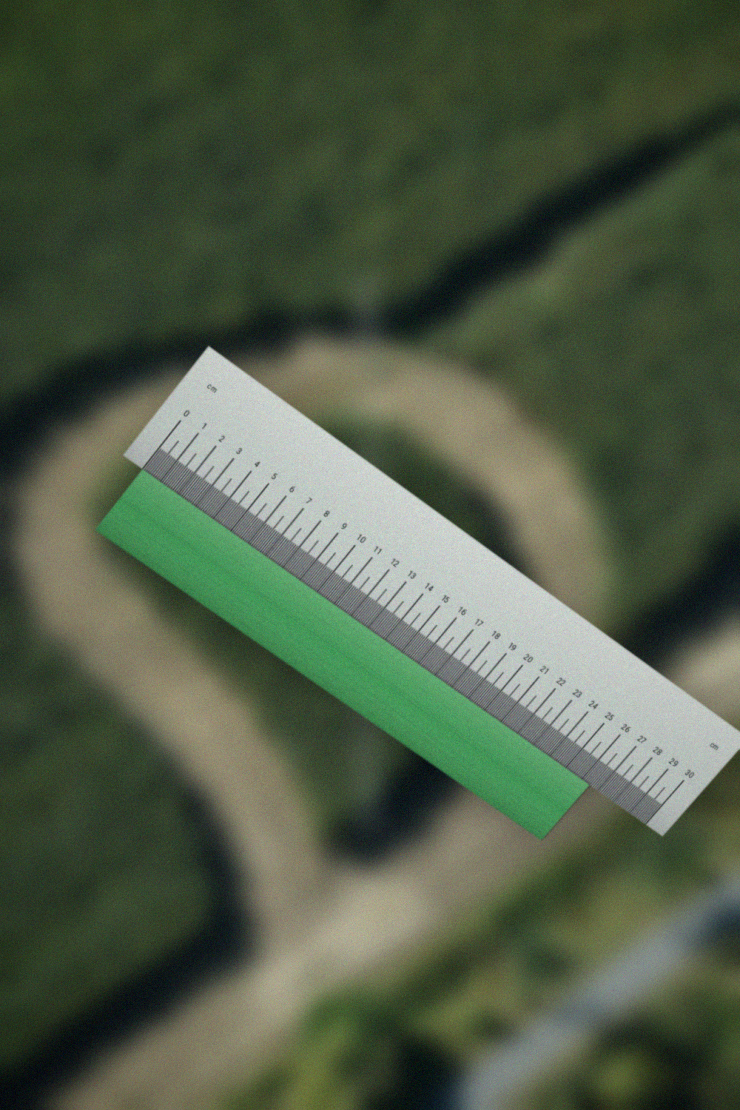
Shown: 26.5 cm
